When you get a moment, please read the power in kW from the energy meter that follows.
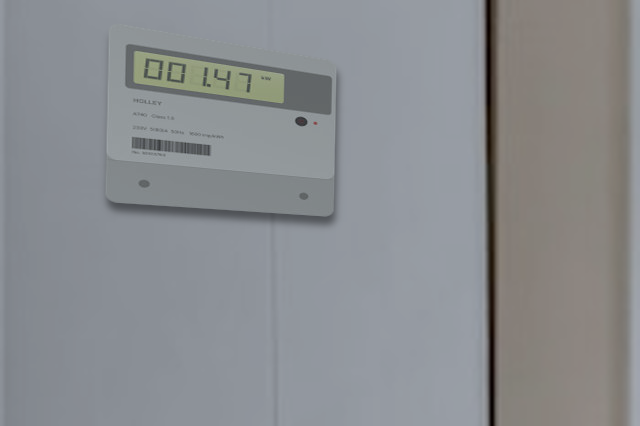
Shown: 1.47 kW
